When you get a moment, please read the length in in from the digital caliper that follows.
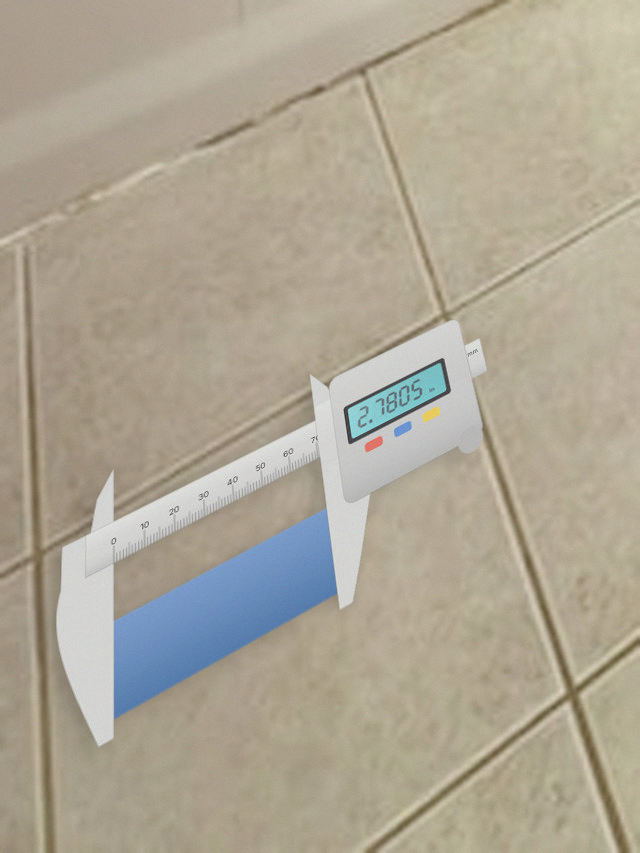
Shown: 2.7805 in
